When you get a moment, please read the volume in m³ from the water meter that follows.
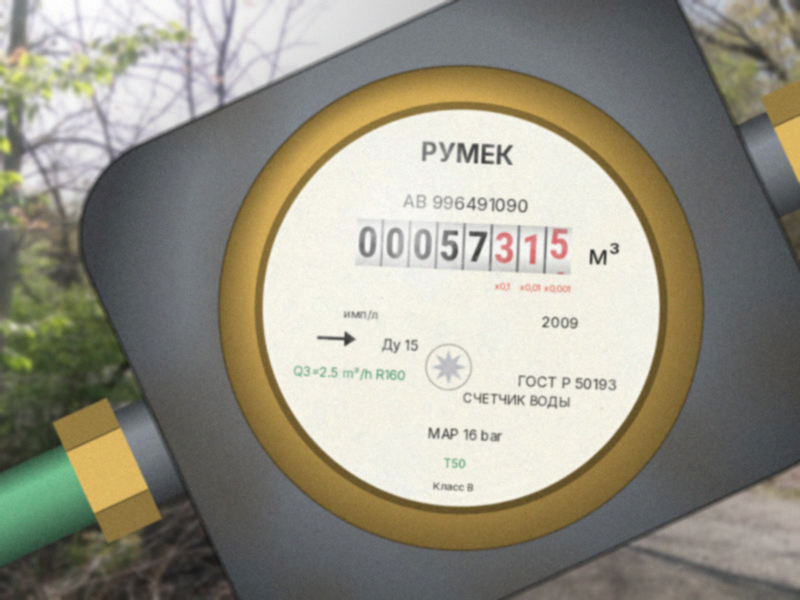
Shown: 57.315 m³
